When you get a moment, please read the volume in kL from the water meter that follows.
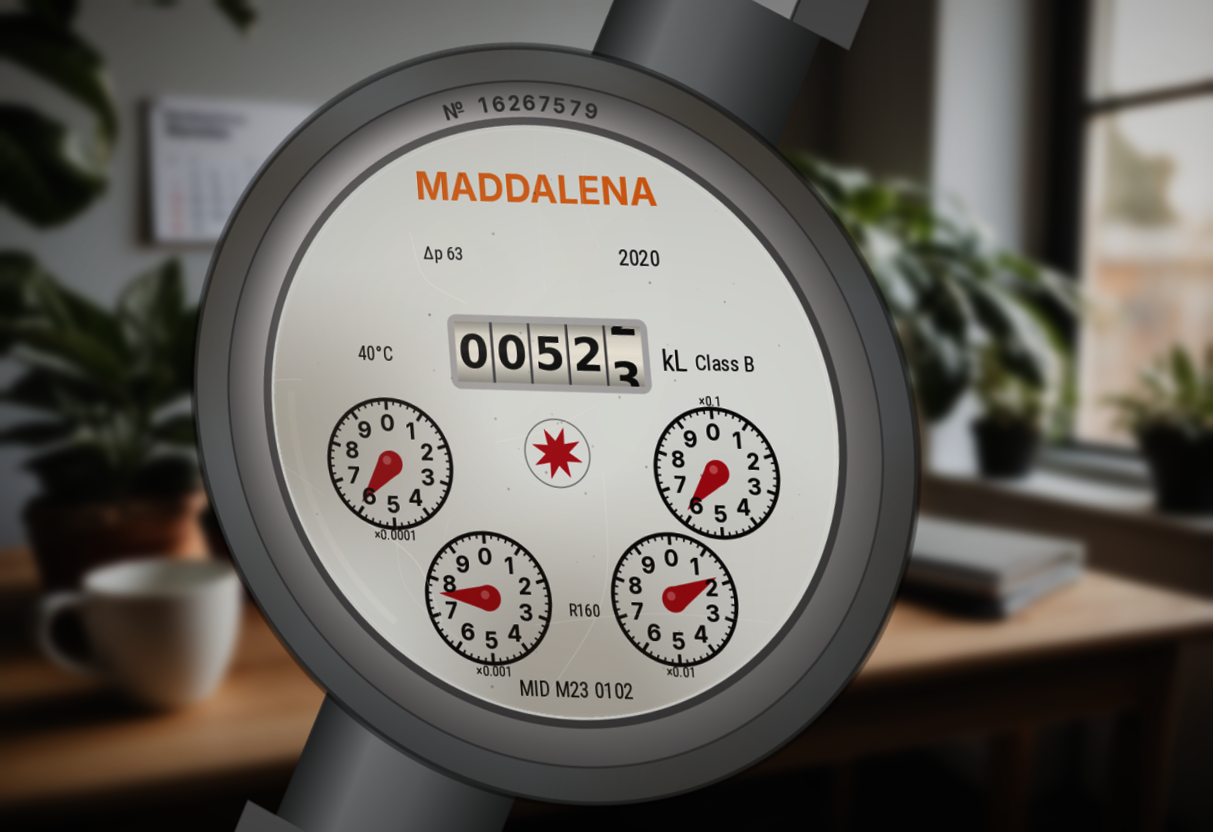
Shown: 522.6176 kL
